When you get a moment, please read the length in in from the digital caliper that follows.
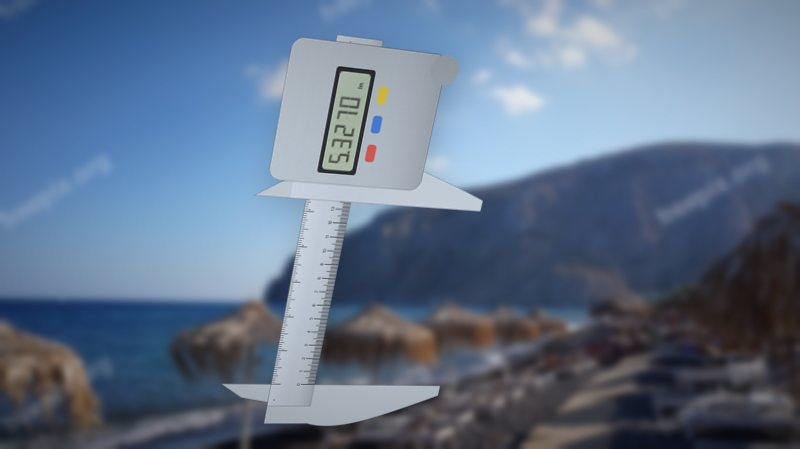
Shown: 5.3270 in
